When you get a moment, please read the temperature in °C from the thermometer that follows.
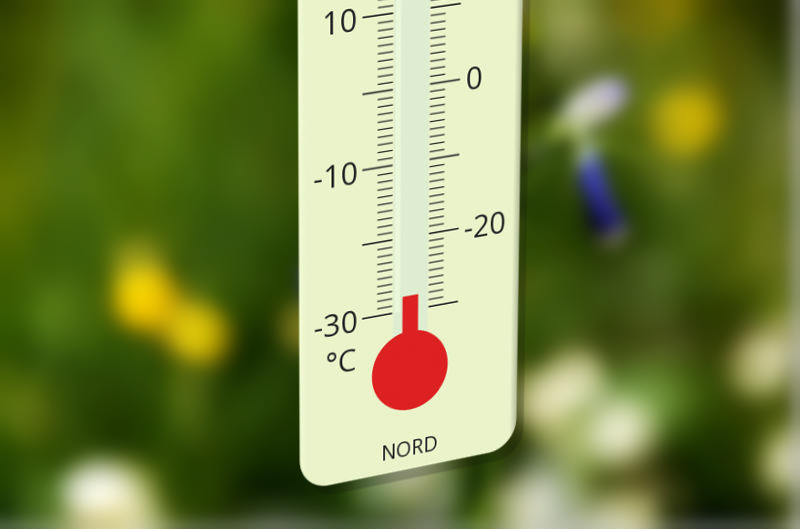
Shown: -28 °C
